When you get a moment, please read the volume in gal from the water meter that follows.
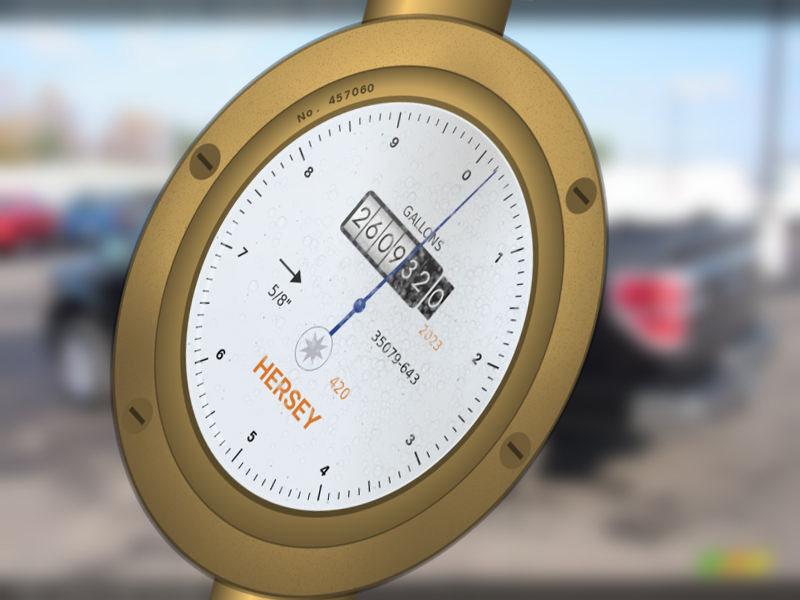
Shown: 2609320.2 gal
